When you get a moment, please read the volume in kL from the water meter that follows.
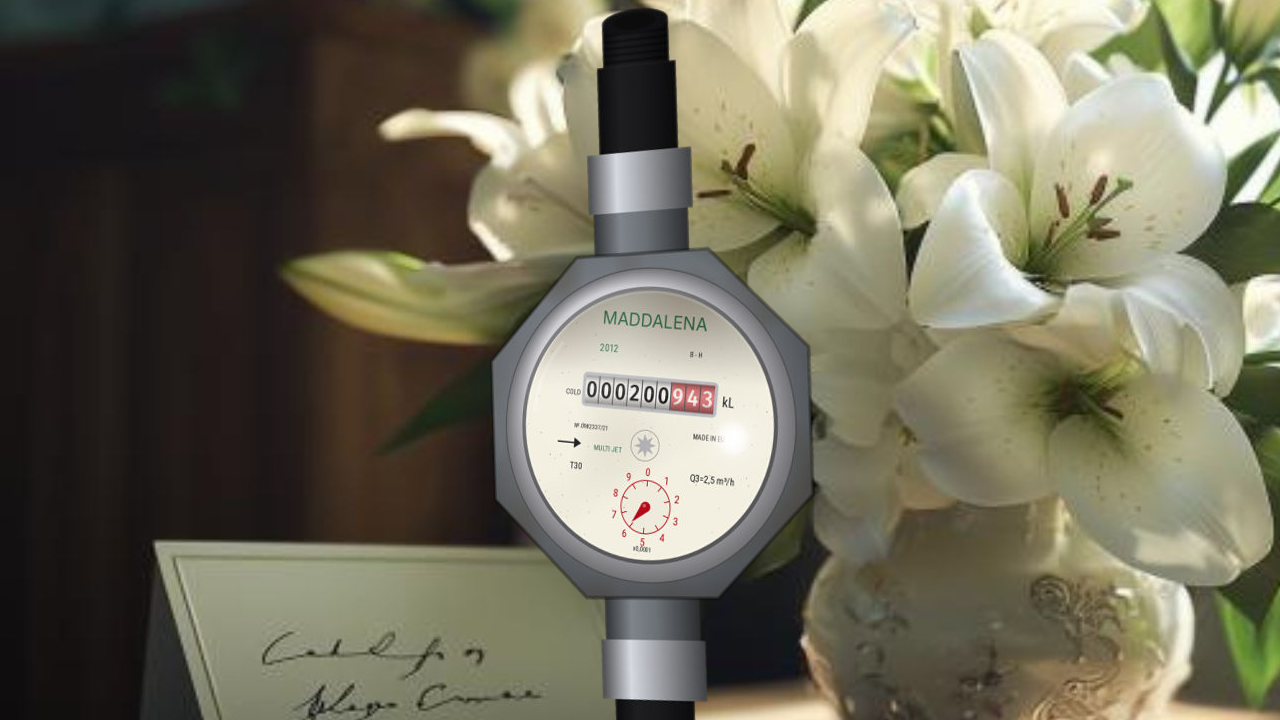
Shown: 200.9436 kL
